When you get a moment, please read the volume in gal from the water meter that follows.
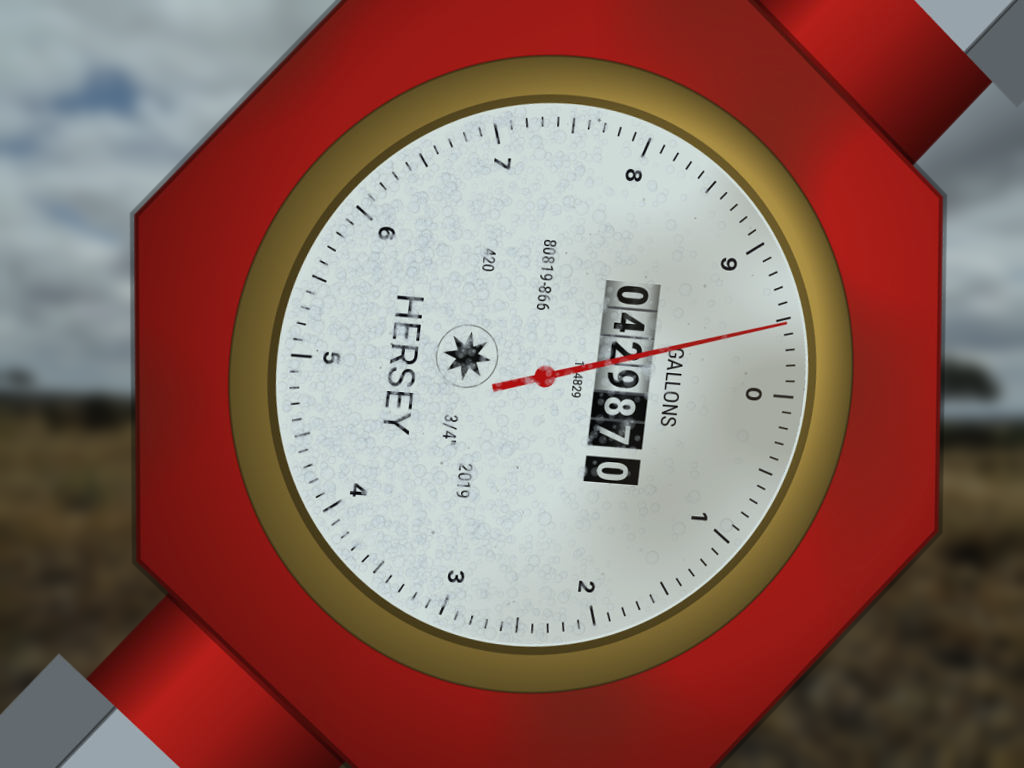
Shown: 429869.5 gal
